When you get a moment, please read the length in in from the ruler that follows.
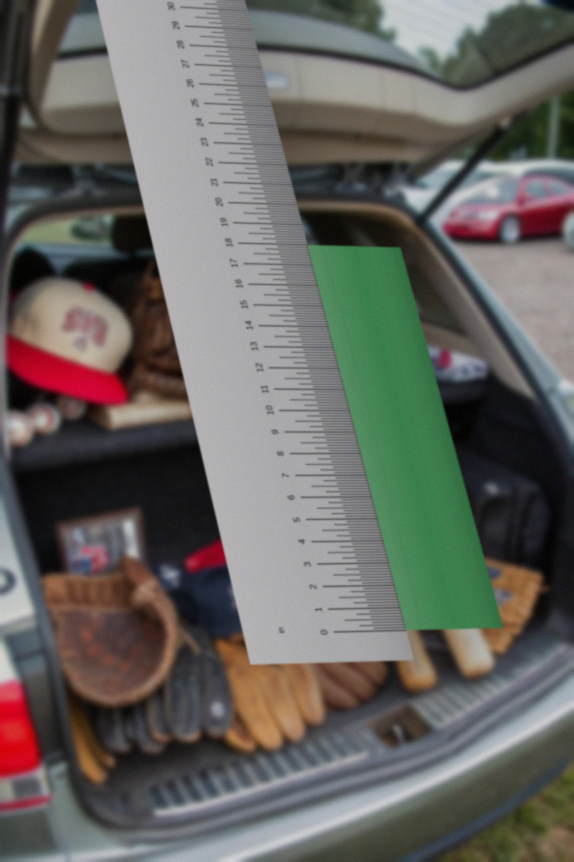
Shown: 18 in
